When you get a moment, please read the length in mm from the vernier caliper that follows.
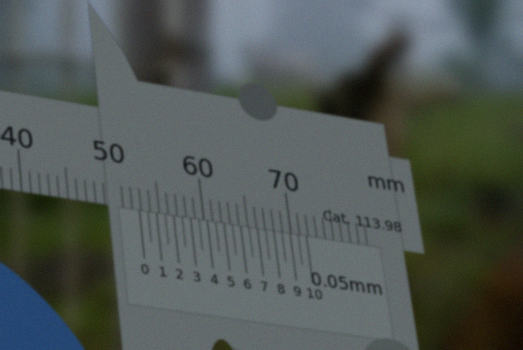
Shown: 52.8 mm
